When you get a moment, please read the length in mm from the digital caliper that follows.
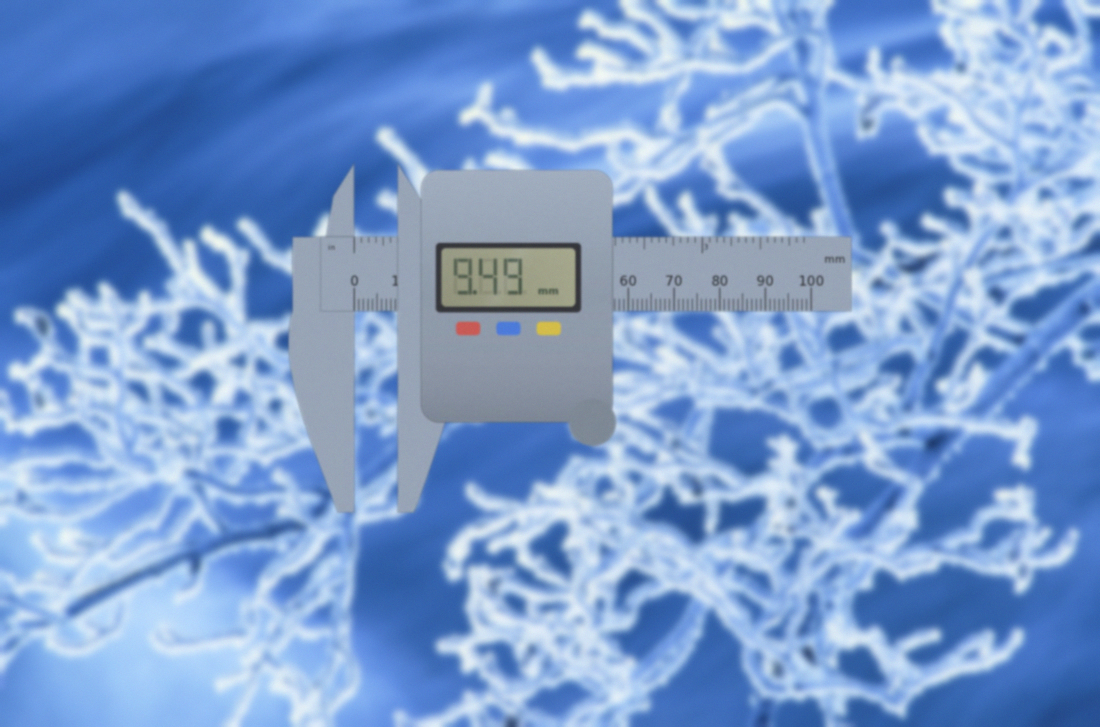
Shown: 9.49 mm
